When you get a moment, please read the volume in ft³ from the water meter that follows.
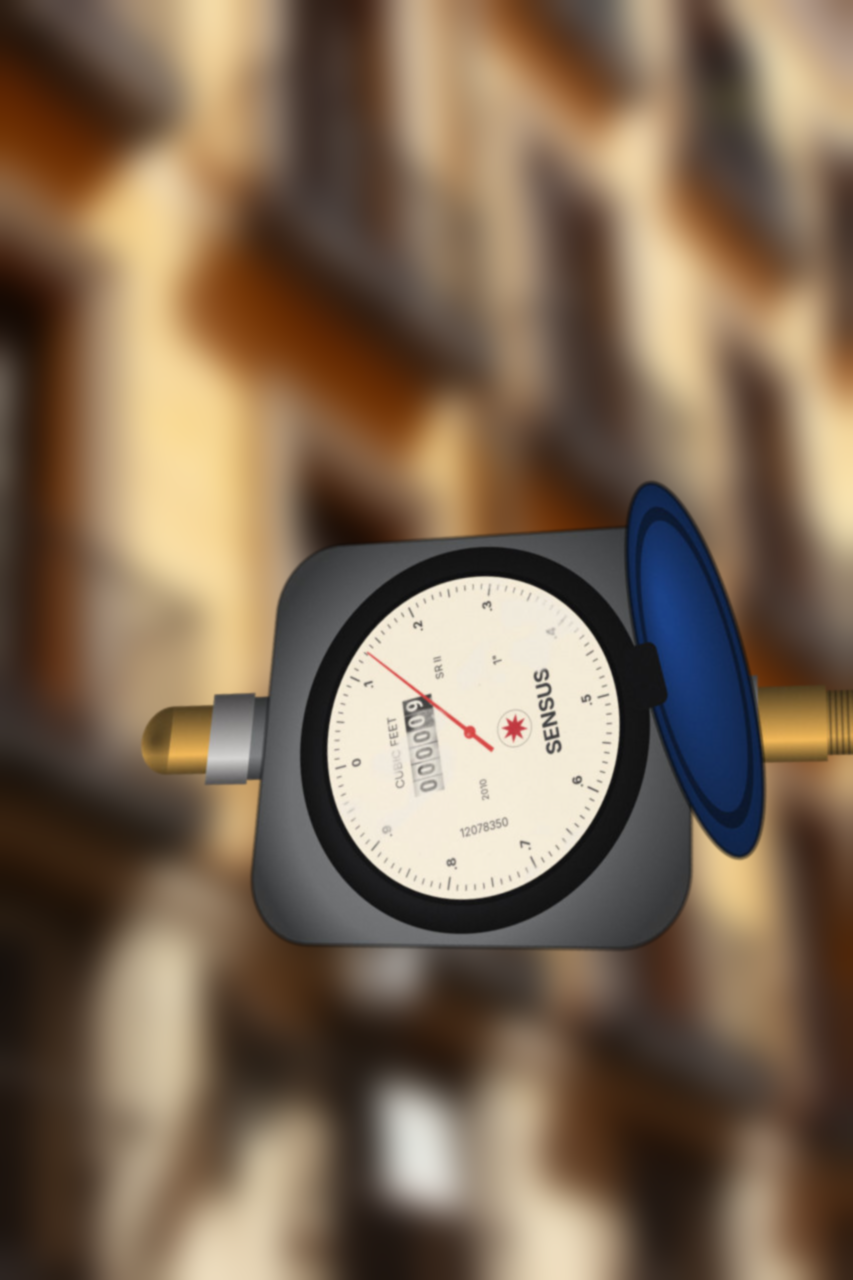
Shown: 9.13 ft³
